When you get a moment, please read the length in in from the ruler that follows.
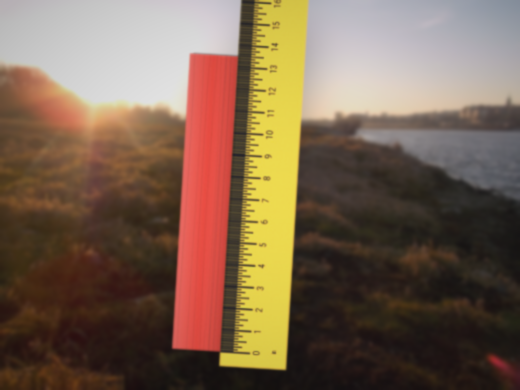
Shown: 13.5 in
